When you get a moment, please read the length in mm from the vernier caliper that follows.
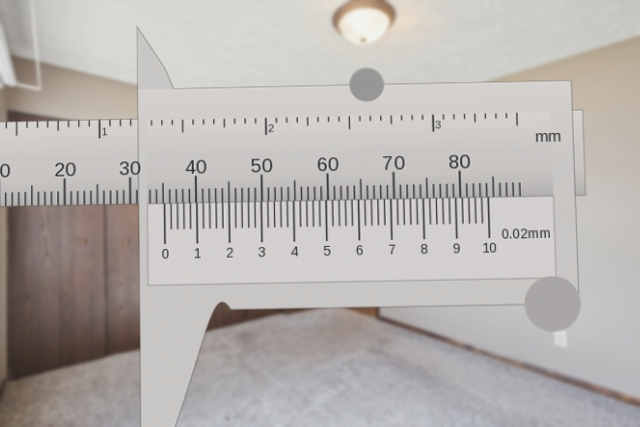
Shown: 35.2 mm
